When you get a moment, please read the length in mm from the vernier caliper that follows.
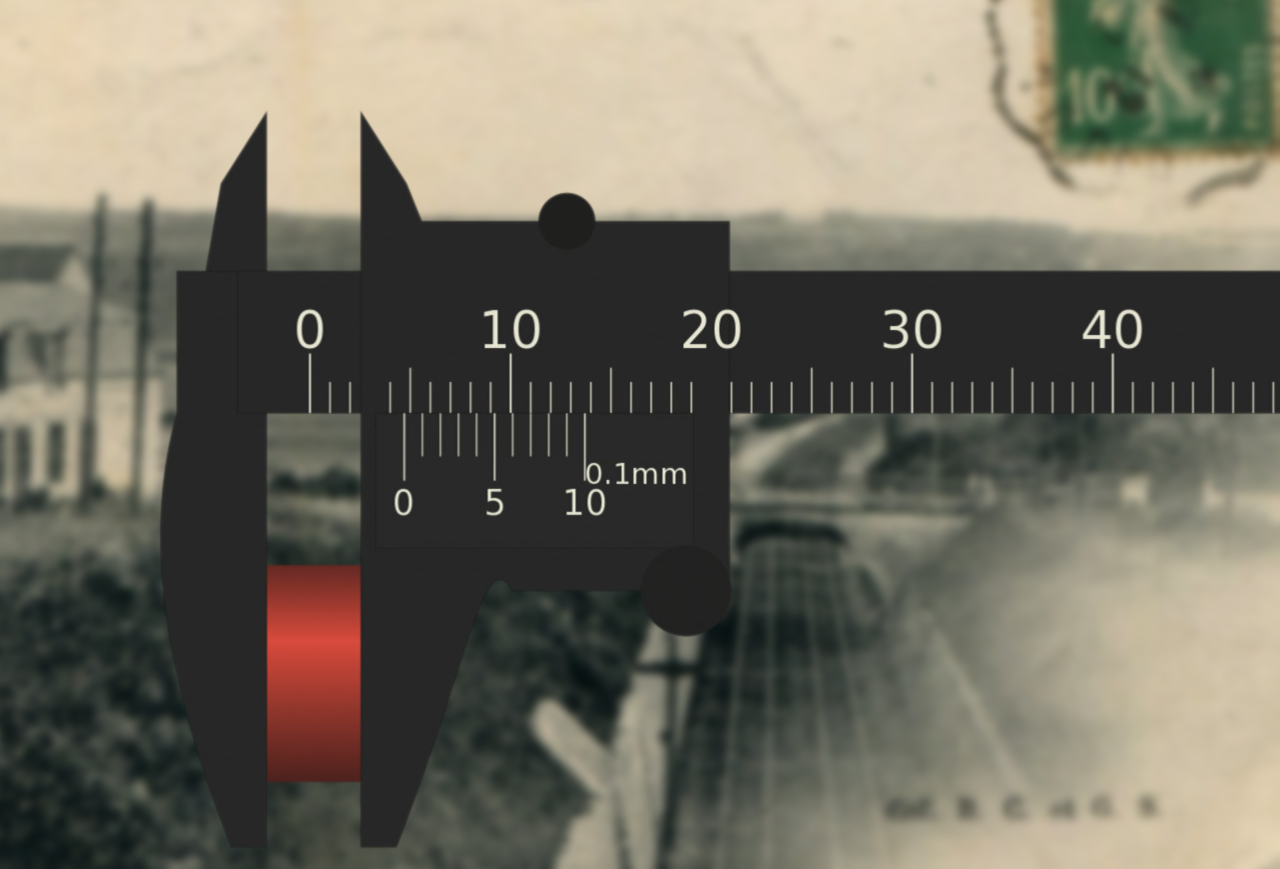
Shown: 4.7 mm
